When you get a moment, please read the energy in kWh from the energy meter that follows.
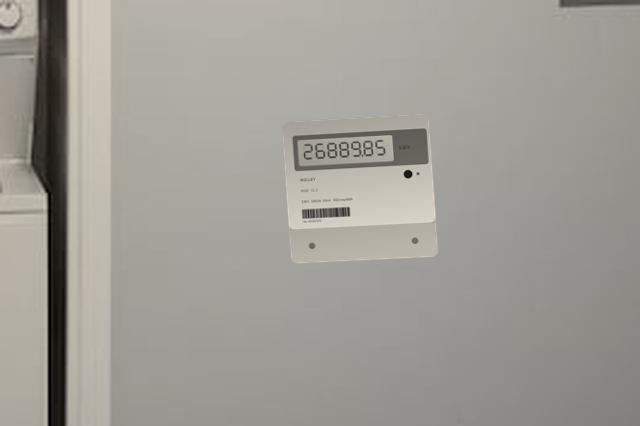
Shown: 26889.85 kWh
